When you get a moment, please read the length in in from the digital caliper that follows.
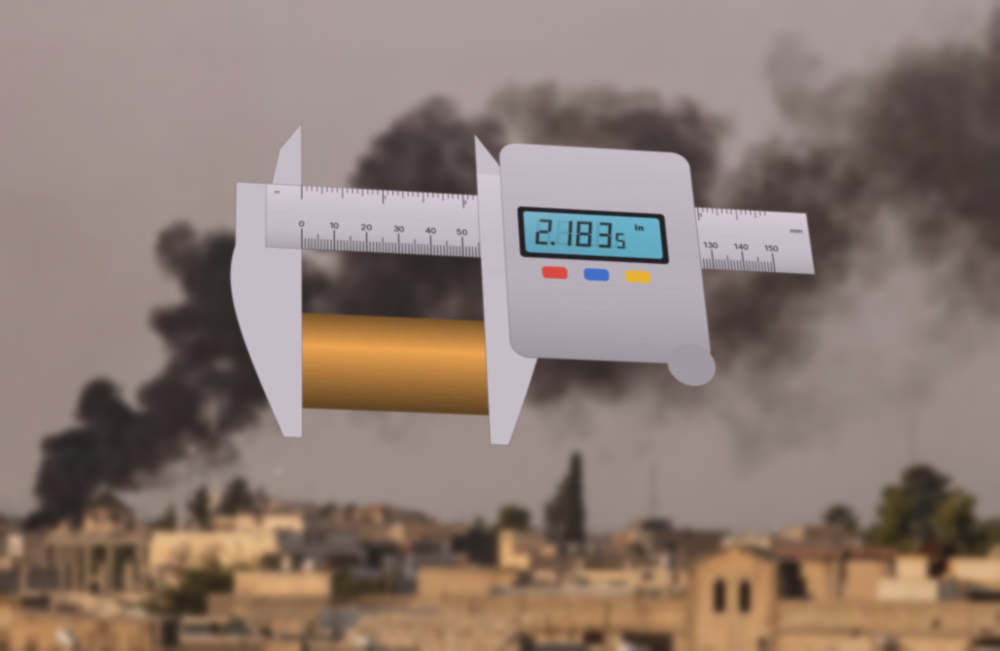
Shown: 2.1835 in
